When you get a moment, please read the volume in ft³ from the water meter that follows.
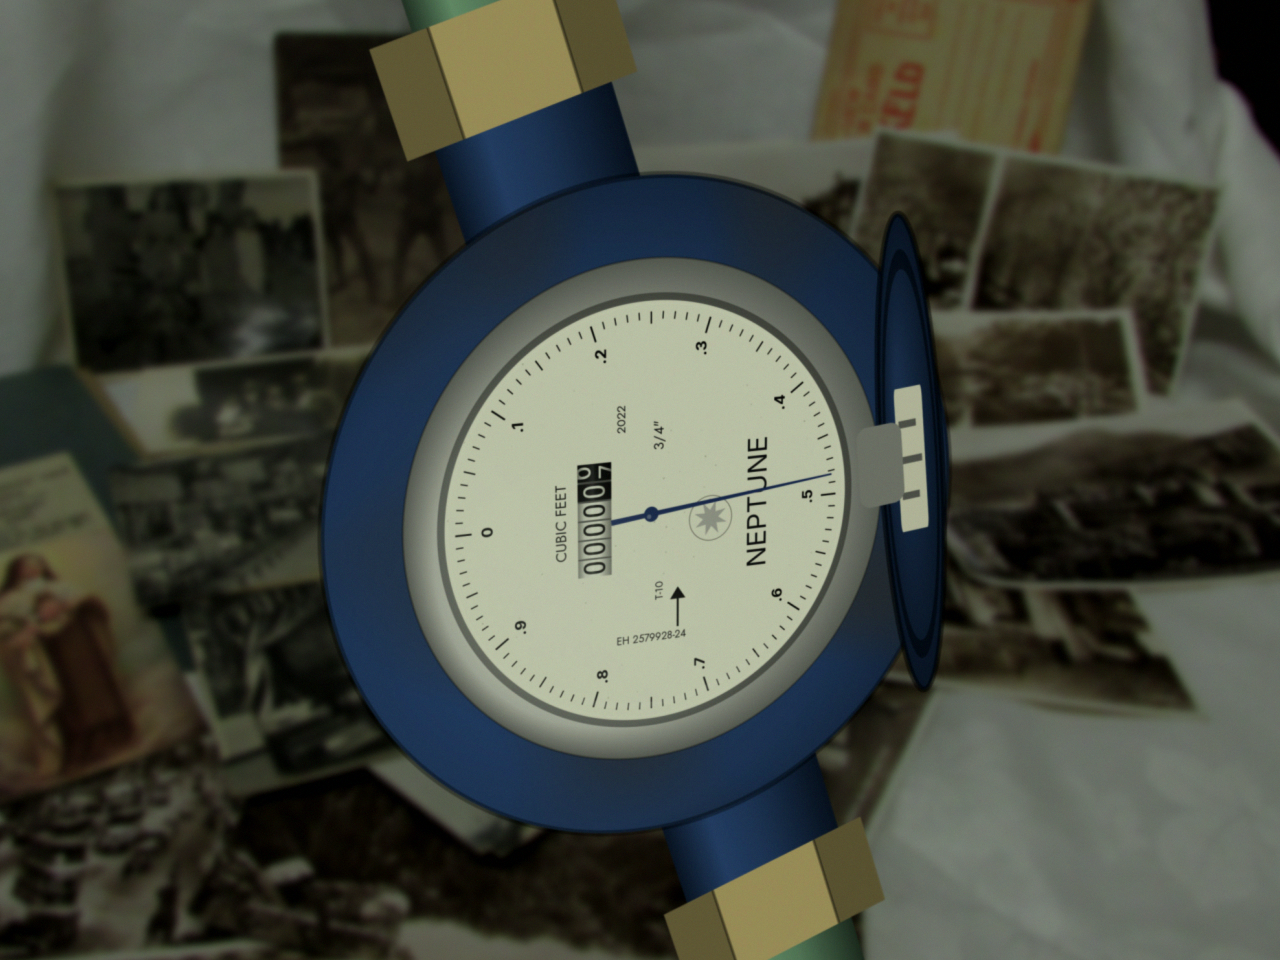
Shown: 6.48 ft³
